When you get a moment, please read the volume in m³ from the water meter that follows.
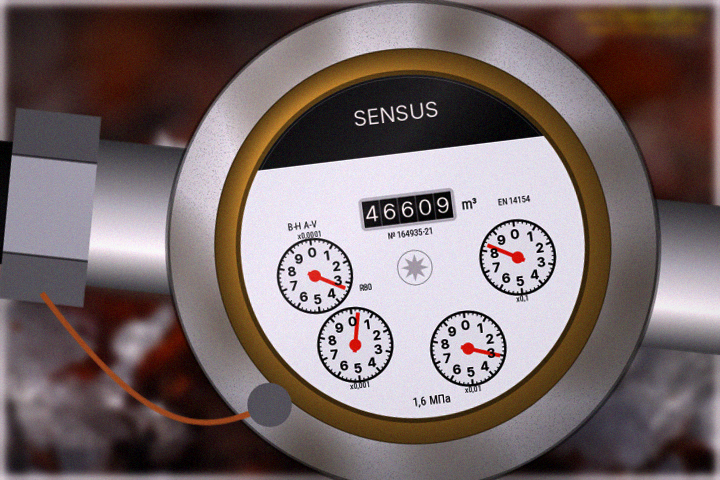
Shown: 46609.8303 m³
